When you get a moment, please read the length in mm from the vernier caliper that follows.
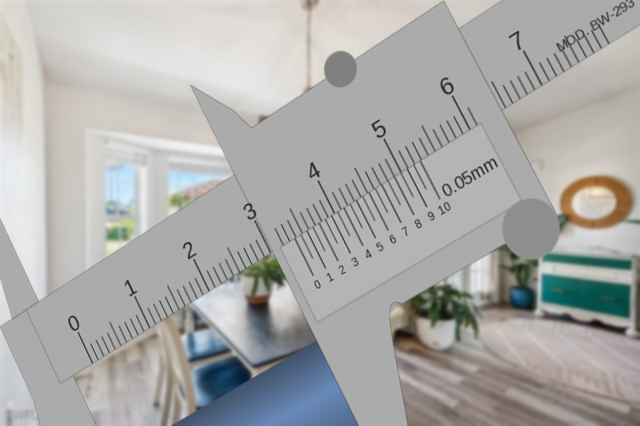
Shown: 33.8 mm
